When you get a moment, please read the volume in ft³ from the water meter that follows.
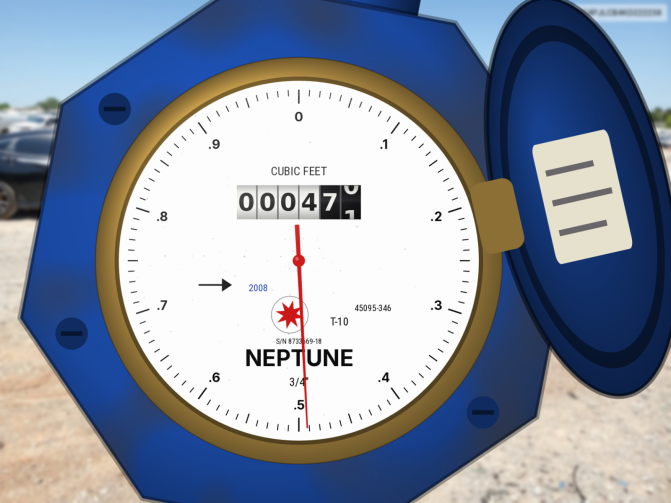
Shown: 470.49 ft³
